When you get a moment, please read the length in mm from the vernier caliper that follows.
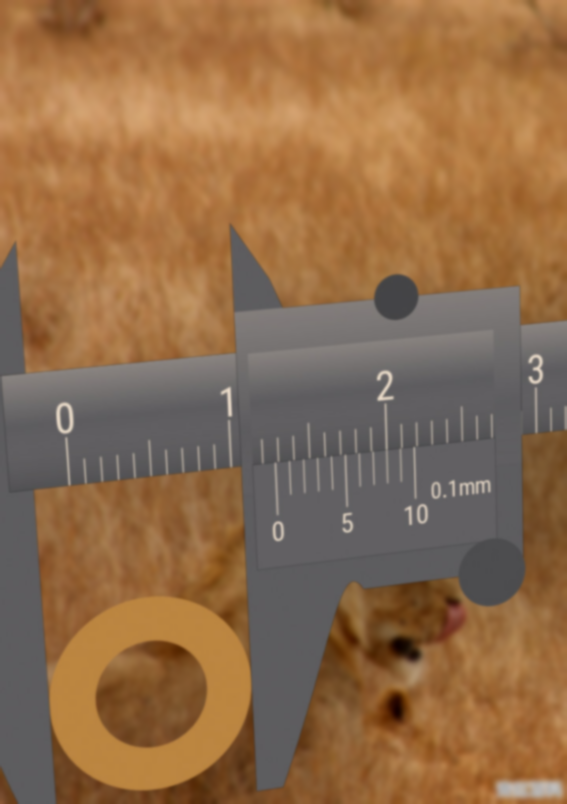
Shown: 12.8 mm
